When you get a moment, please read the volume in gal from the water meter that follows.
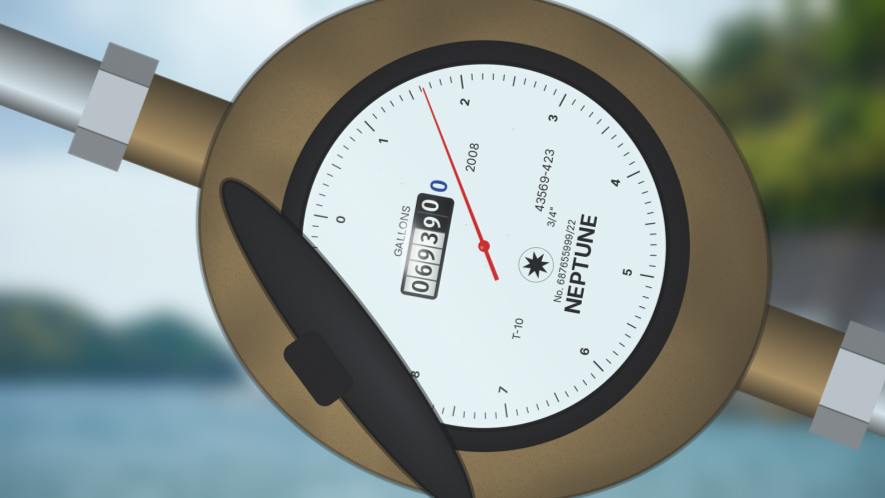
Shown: 693901.6 gal
